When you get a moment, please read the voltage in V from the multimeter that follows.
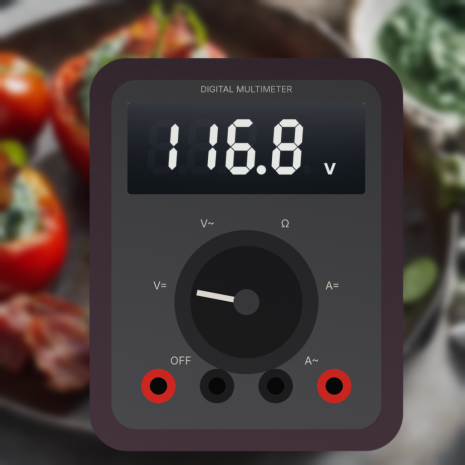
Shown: 116.8 V
